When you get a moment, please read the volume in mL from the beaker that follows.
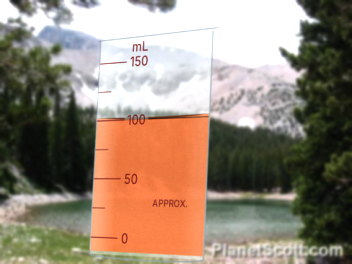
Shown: 100 mL
